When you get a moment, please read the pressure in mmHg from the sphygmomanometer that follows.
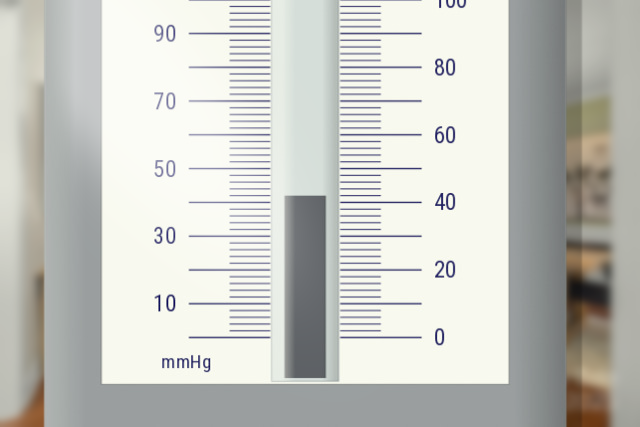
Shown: 42 mmHg
